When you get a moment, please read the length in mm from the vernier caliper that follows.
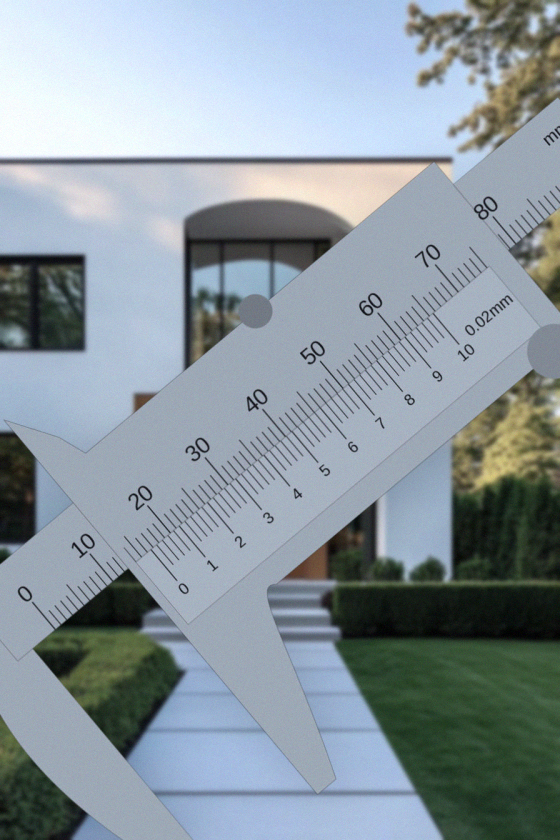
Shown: 16.6 mm
